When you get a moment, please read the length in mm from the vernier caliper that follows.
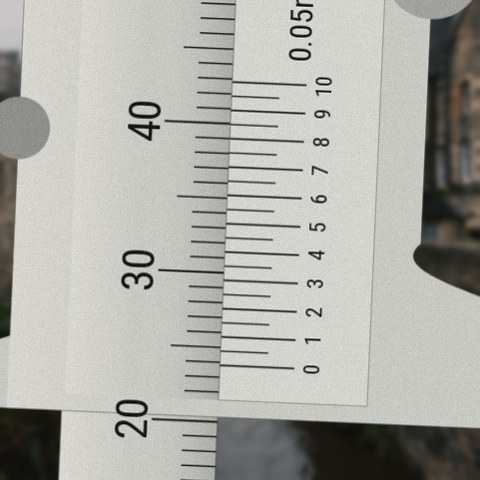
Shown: 23.8 mm
